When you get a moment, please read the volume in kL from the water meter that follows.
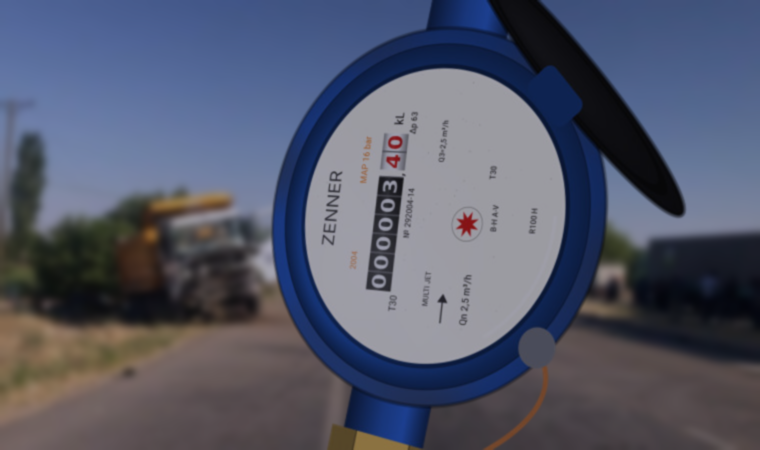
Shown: 3.40 kL
